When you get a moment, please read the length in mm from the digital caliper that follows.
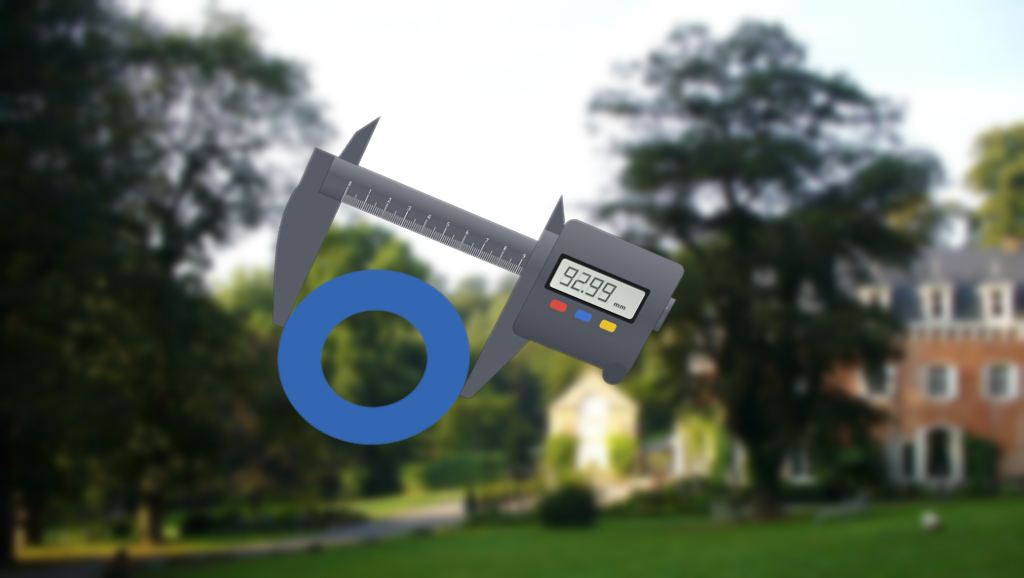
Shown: 92.99 mm
